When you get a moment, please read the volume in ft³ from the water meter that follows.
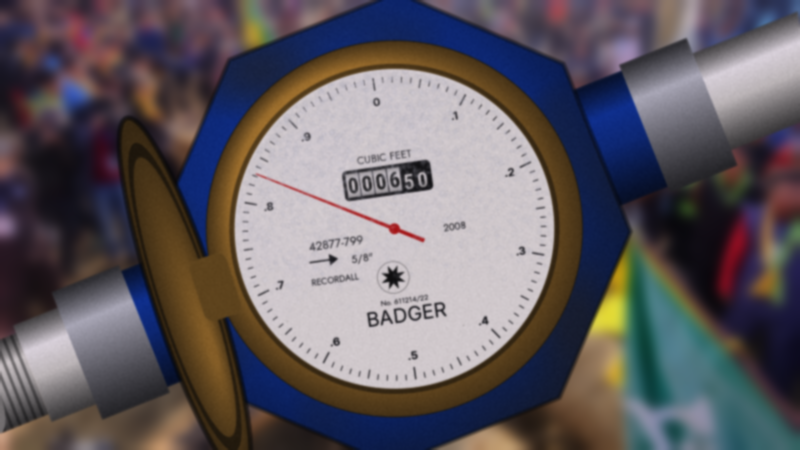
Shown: 649.83 ft³
